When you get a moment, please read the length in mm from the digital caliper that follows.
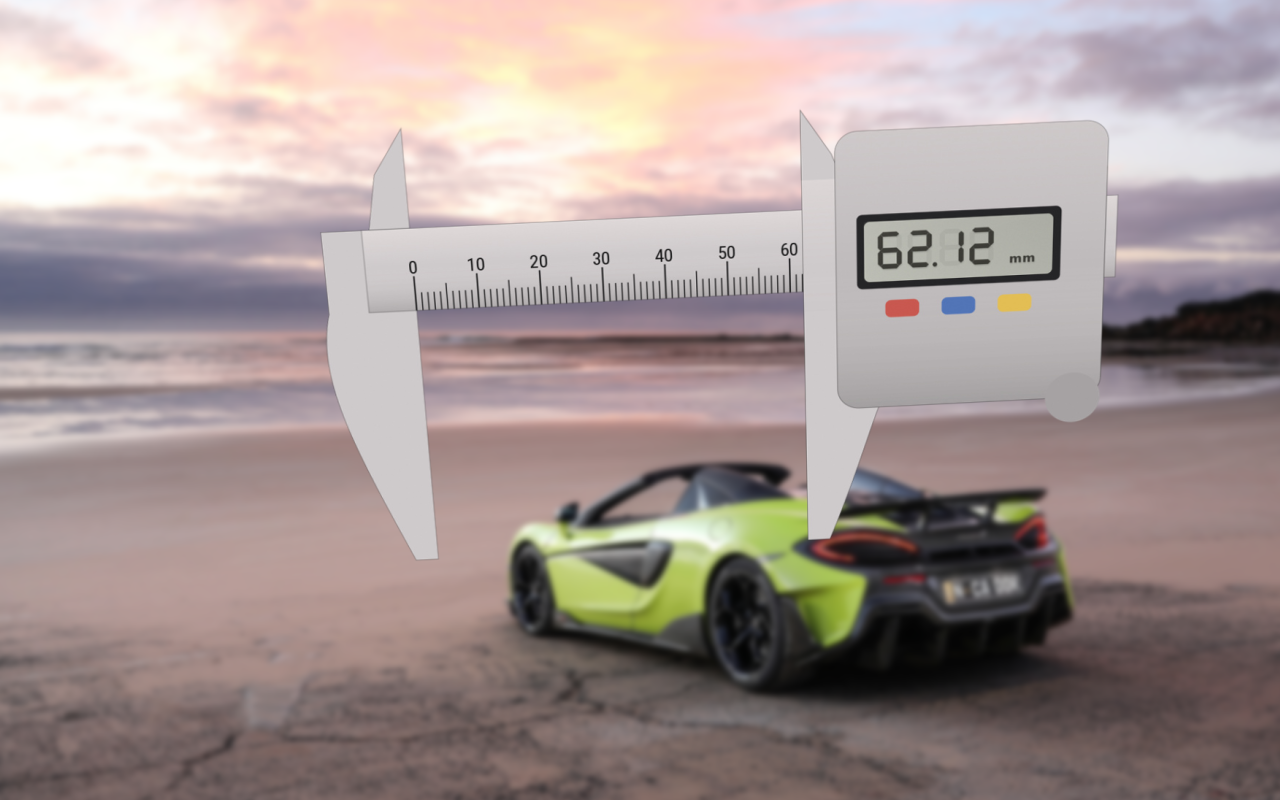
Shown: 62.12 mm
